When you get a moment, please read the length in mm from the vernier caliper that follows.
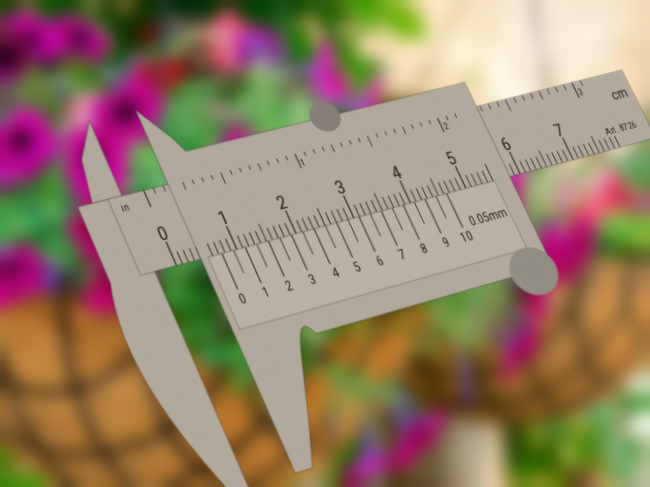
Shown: 7.5 mm
